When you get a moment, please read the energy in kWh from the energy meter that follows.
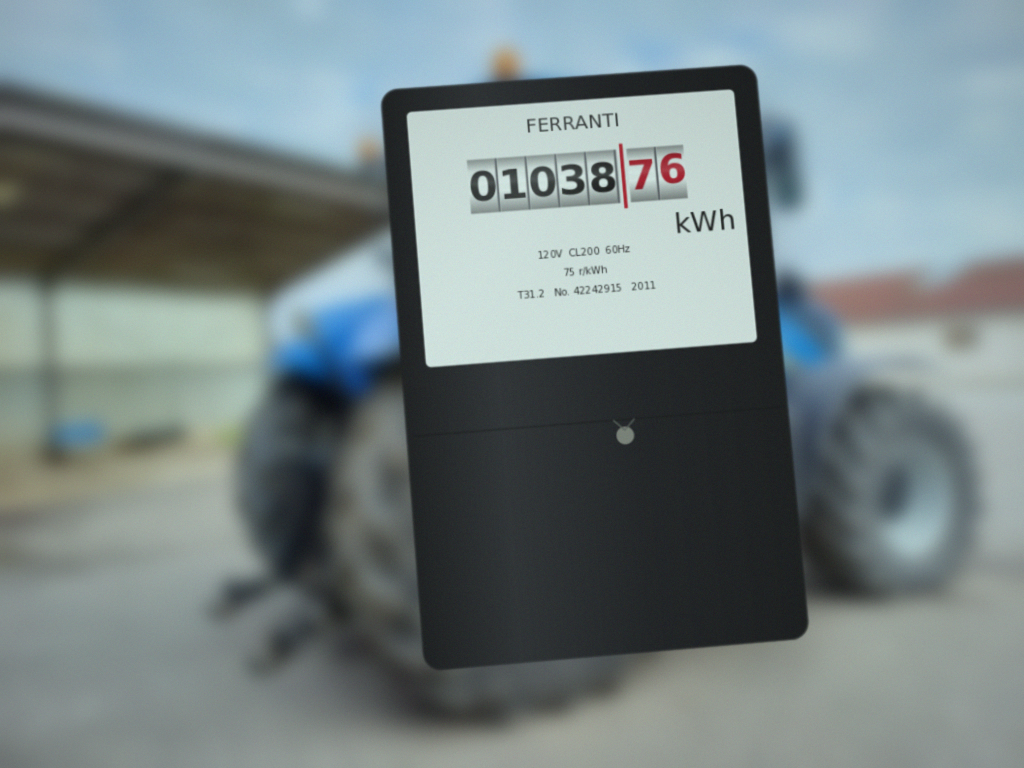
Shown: 1038.76 kWh
